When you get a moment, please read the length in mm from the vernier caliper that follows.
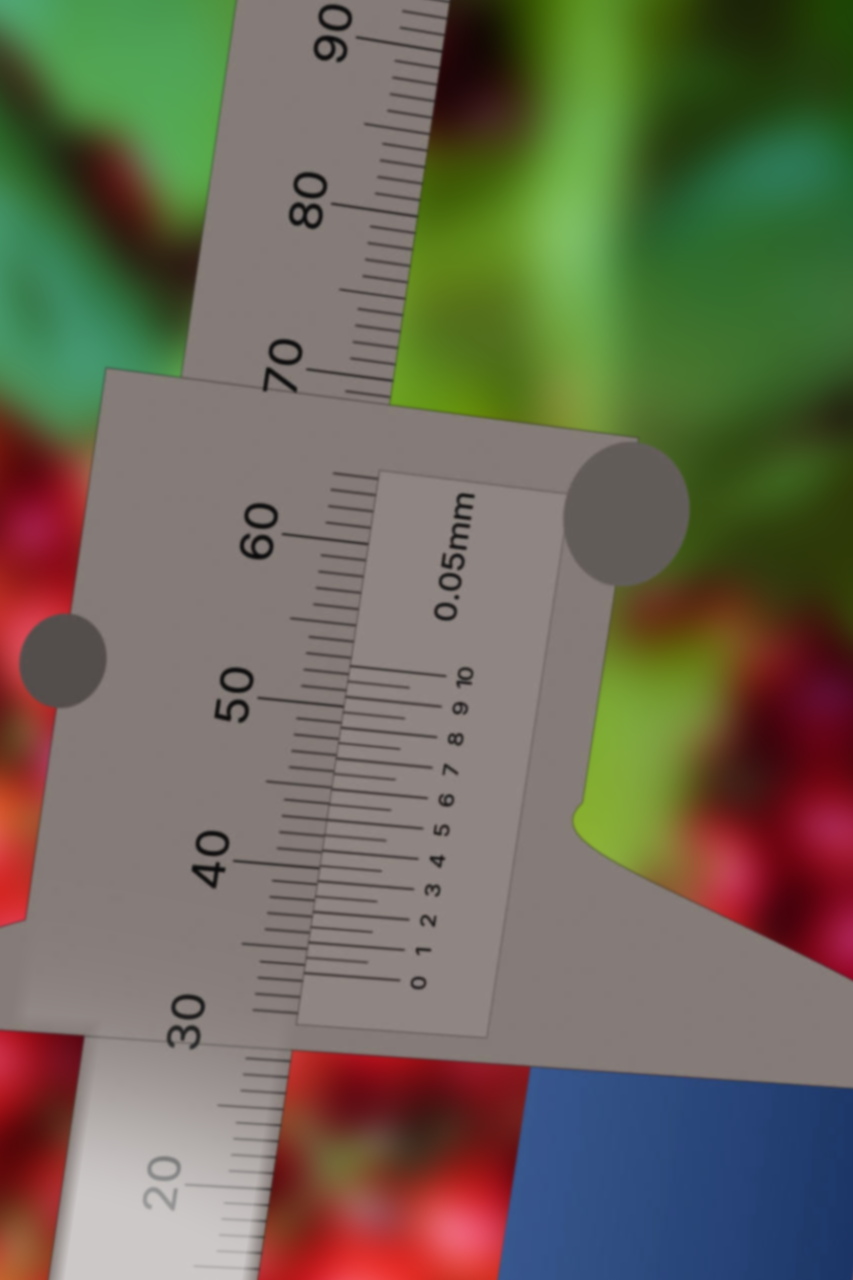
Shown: 33.5 mm
